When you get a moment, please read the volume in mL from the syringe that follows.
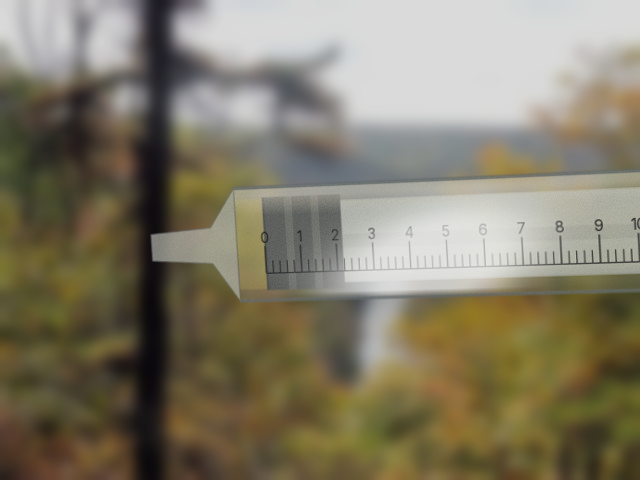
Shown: 0 mL
